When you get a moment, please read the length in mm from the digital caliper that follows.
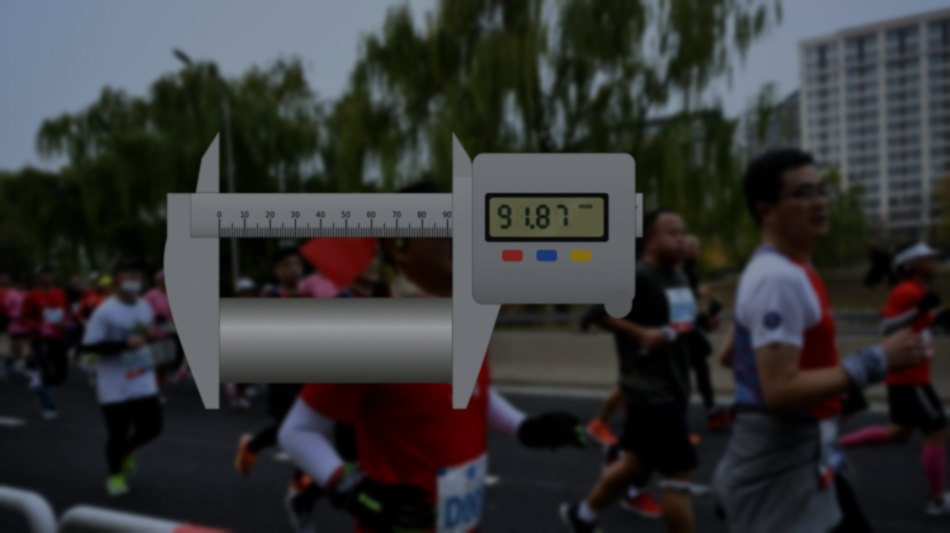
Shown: 91.87 mm
